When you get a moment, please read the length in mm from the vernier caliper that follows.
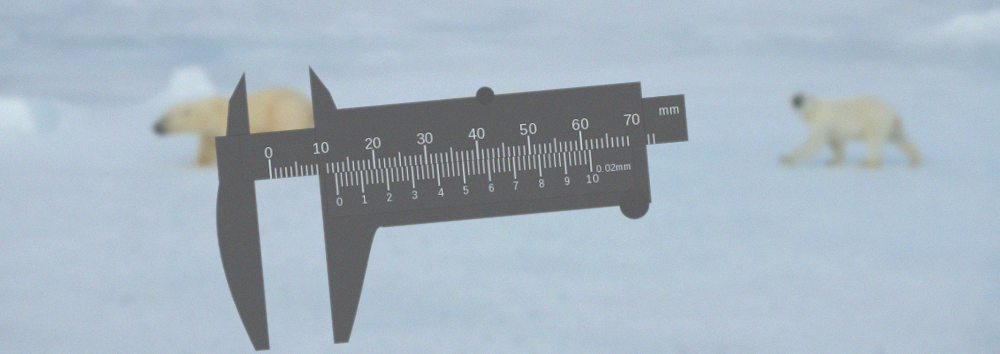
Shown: 12.5 mm
